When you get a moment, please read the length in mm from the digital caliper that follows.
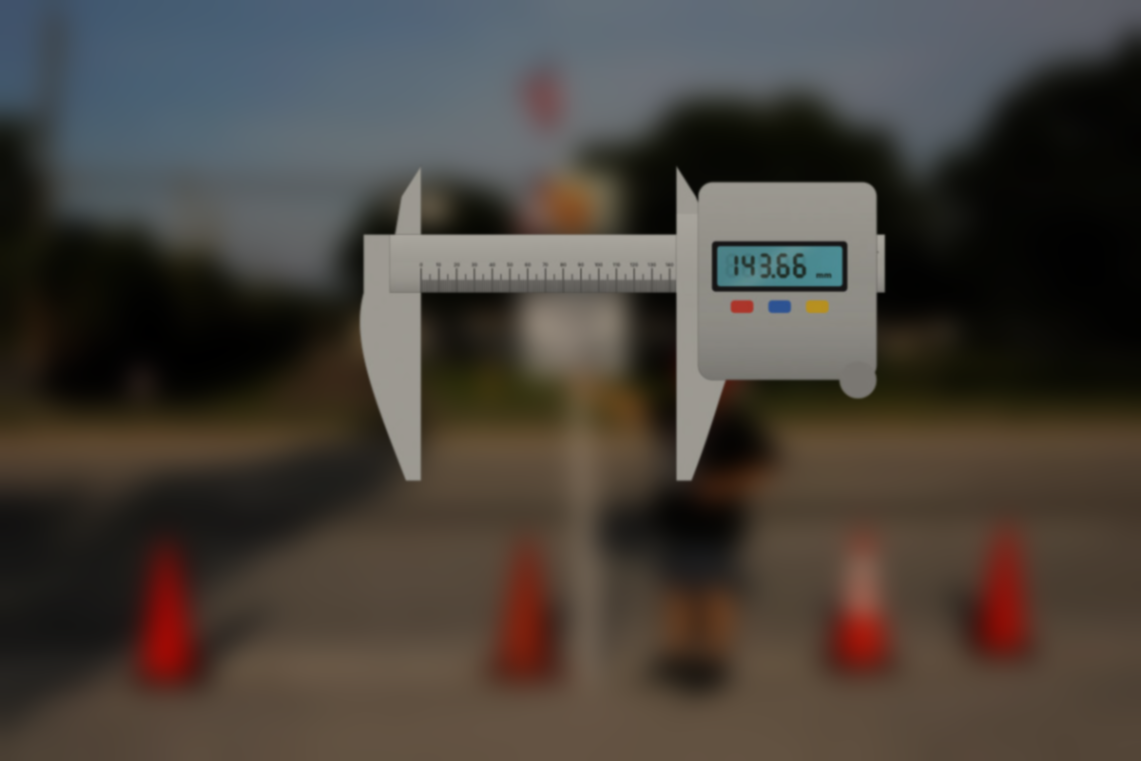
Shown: 143.66 mm
